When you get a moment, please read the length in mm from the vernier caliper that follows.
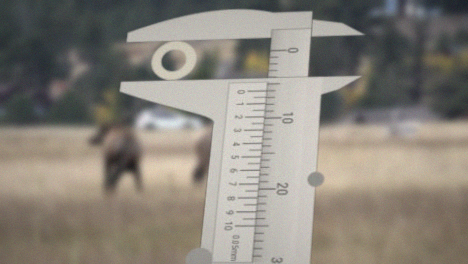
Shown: 6.0 mm
